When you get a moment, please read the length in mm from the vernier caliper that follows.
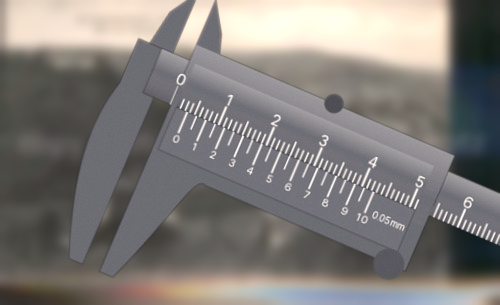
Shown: 3.5 mm
